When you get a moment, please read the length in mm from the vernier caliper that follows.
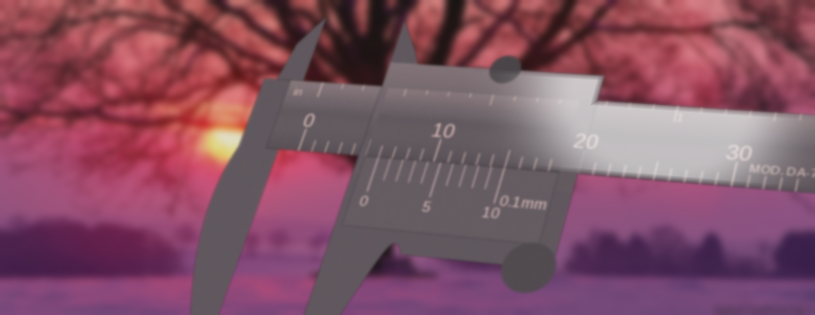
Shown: 6.0 mm
